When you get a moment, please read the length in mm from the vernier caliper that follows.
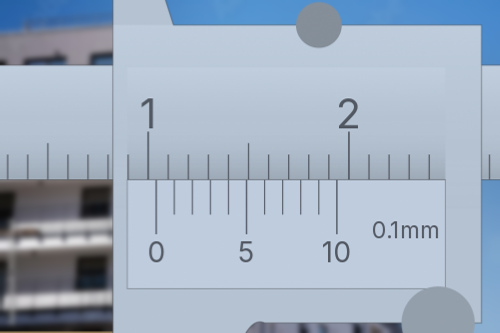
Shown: 10.4 mm
